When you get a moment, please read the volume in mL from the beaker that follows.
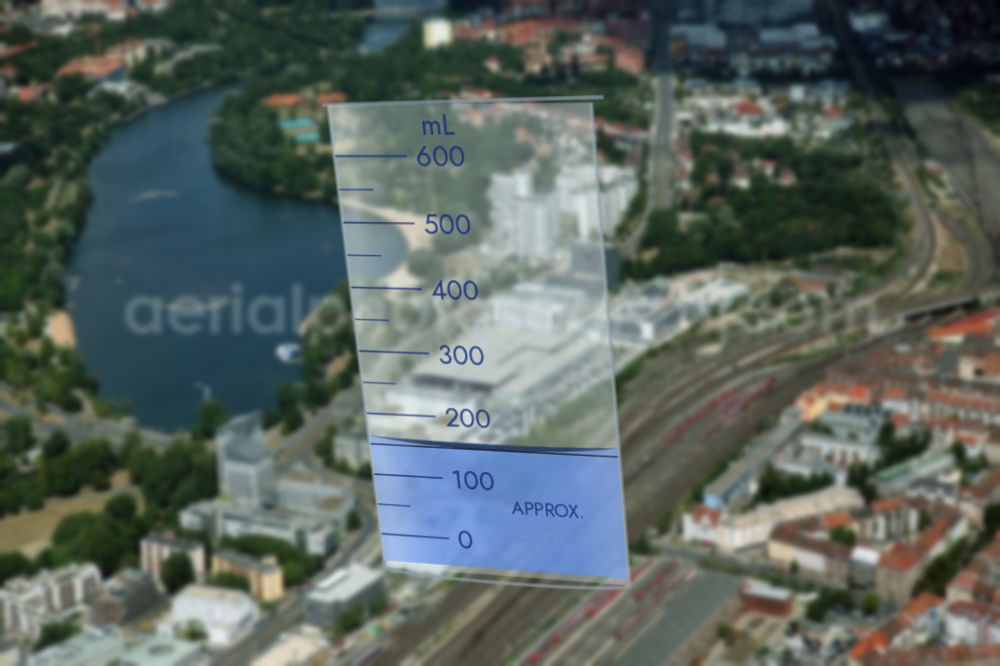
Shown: 150 mL
